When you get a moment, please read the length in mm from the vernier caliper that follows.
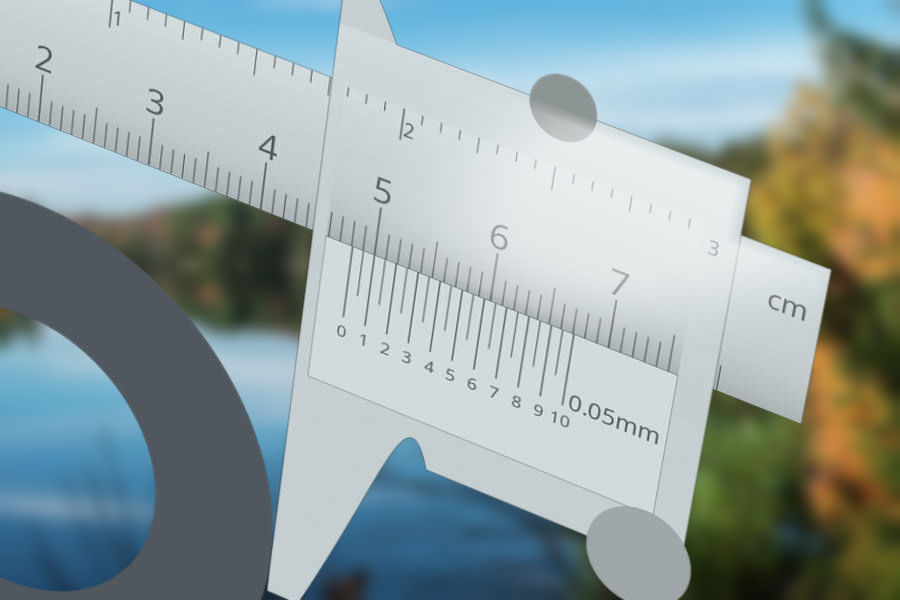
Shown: 48.1 mm
